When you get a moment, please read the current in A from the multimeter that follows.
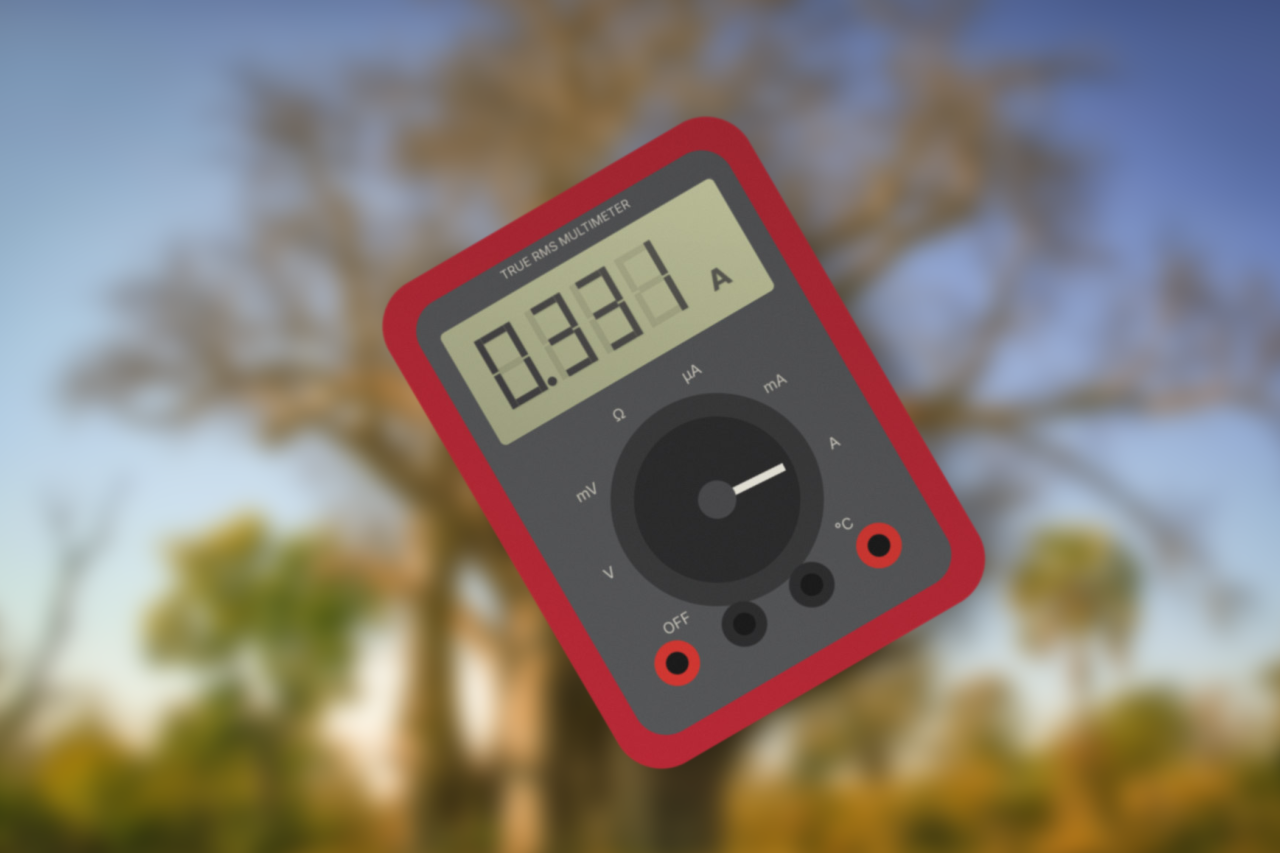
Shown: 0.331 A
